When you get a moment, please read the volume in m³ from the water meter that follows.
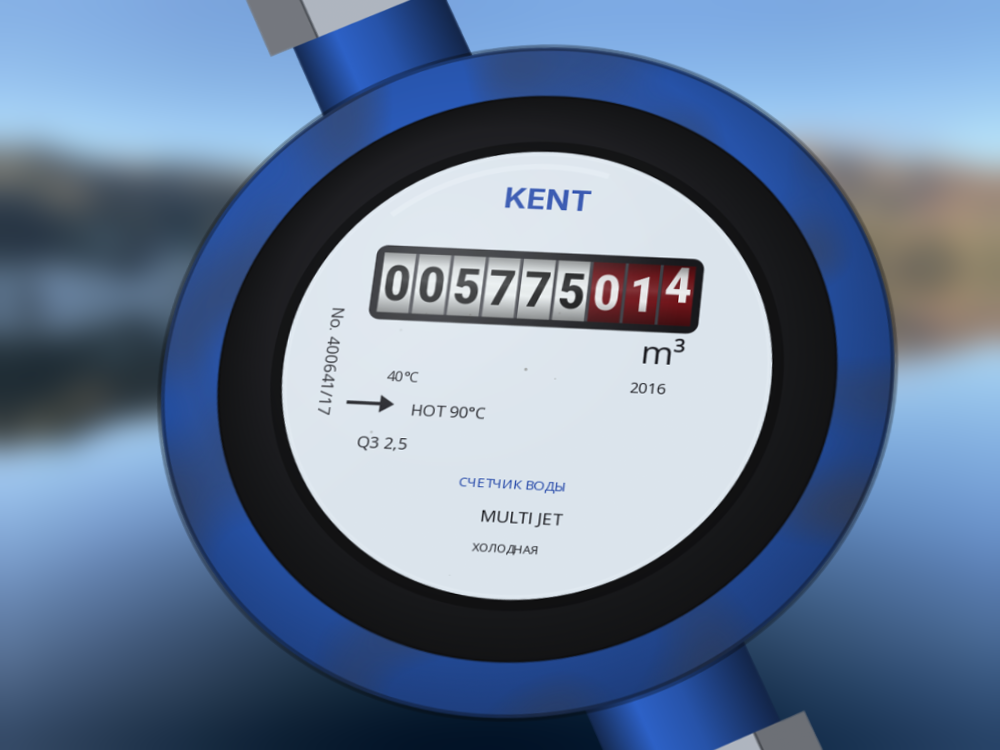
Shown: 5775.014 m³
